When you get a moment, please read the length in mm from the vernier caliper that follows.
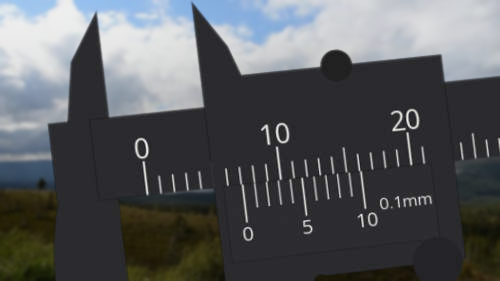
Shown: 7.1 mm
